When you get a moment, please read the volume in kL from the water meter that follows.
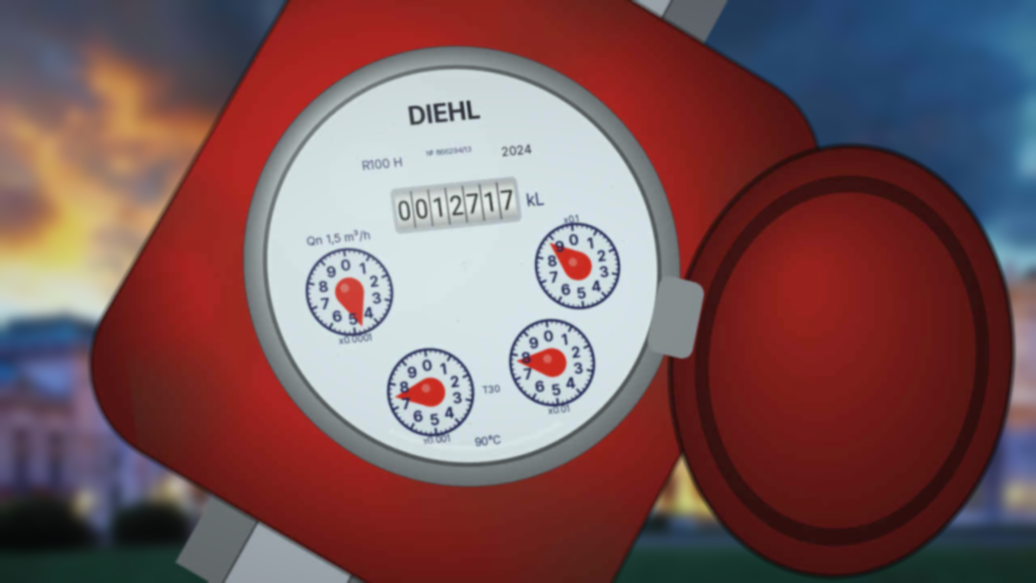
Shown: 12717.8774 kL
